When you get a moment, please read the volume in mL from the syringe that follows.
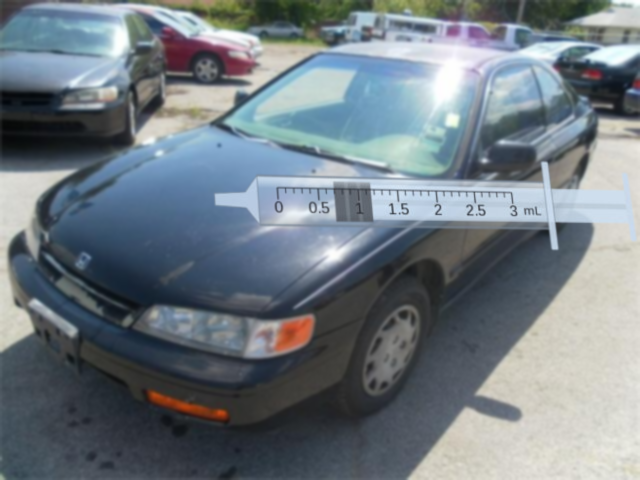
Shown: 0.7 mL
